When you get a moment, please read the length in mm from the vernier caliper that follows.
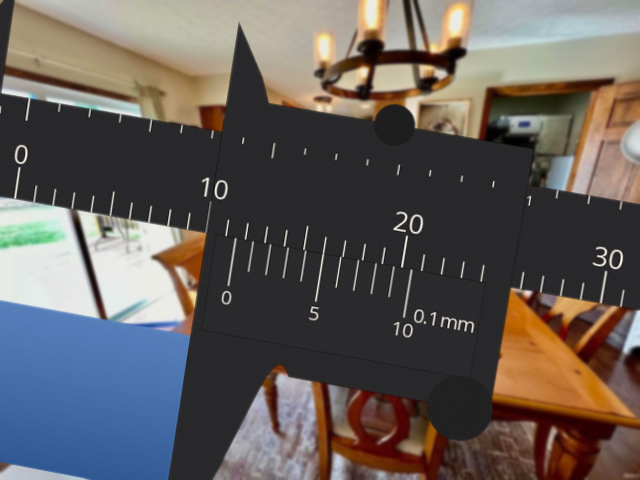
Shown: 11.5 mm
